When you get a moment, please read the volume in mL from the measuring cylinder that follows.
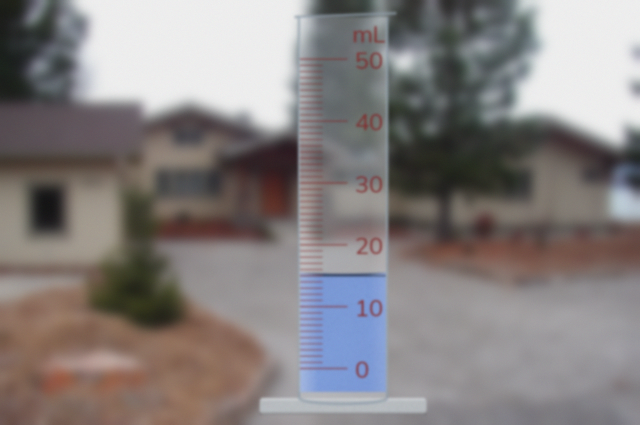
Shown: 15 mL
